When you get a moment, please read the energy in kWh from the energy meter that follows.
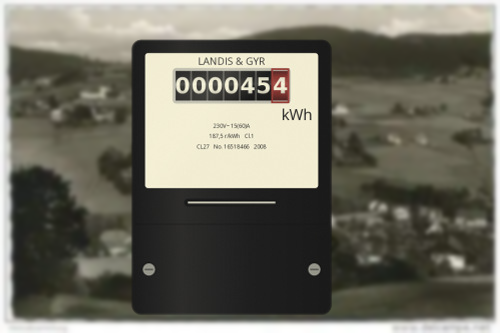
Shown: 45.4 kWh
